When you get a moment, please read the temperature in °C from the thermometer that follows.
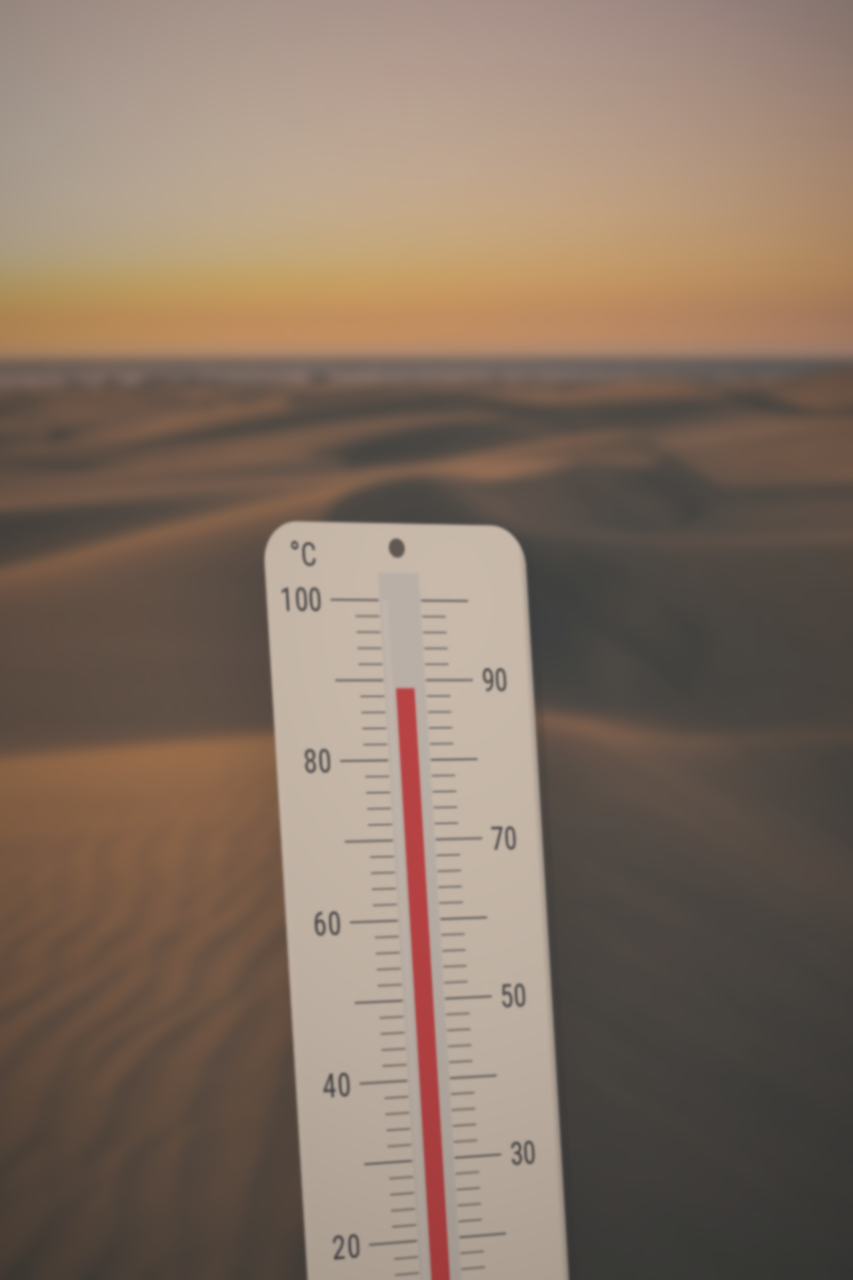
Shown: 89 °C
